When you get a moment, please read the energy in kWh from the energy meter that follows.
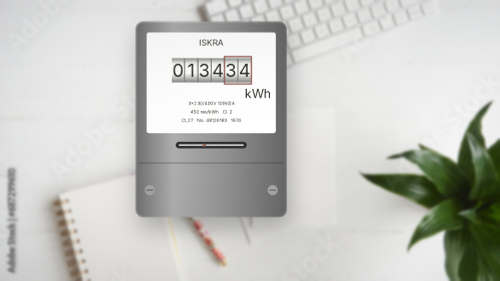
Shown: 134.34 kWh
